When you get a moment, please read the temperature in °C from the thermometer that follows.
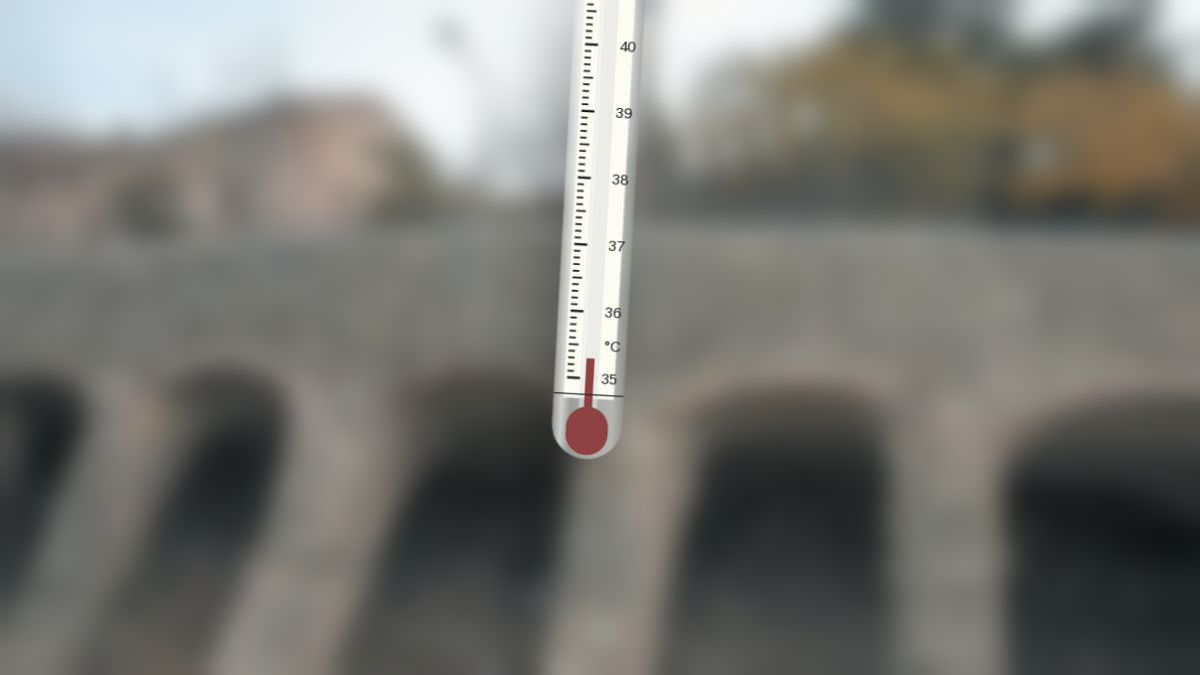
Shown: 35.3 °C
